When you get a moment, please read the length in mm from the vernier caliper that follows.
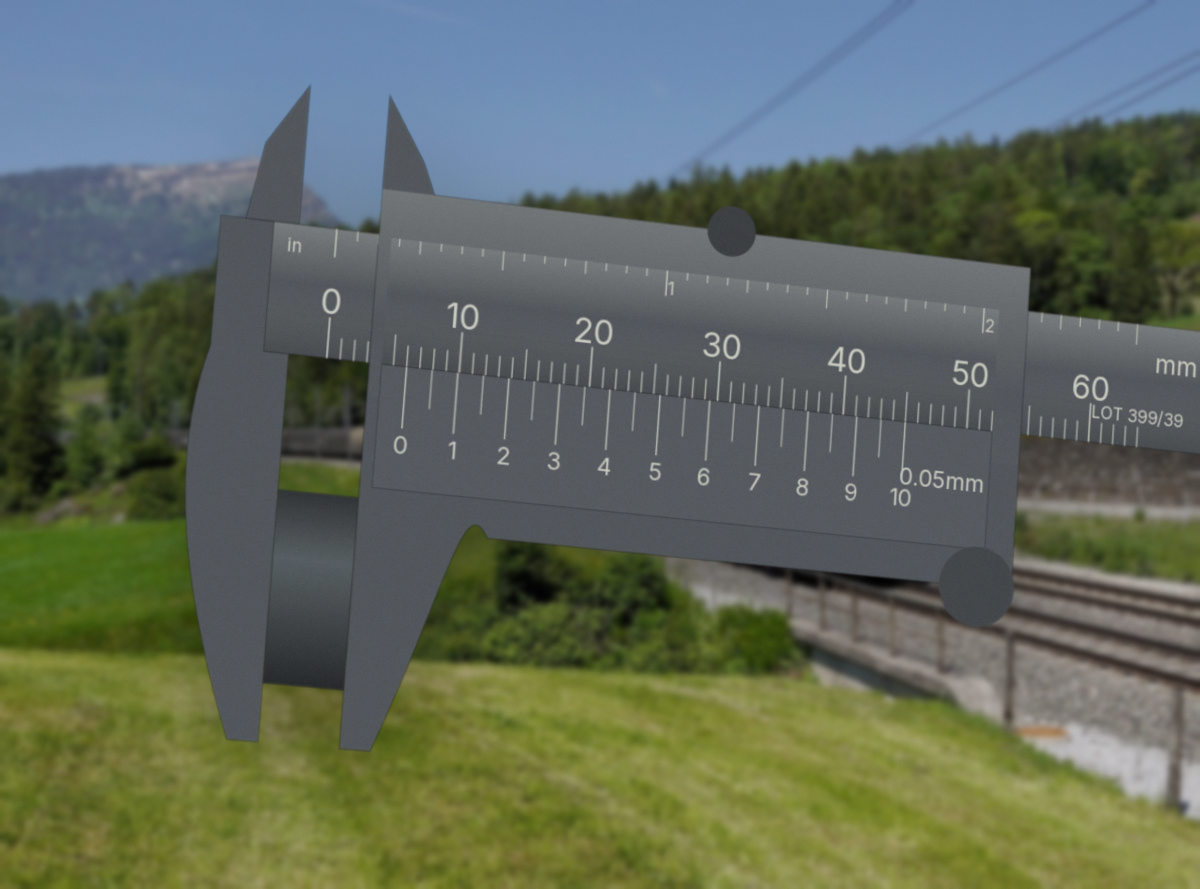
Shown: 6.0 mm
